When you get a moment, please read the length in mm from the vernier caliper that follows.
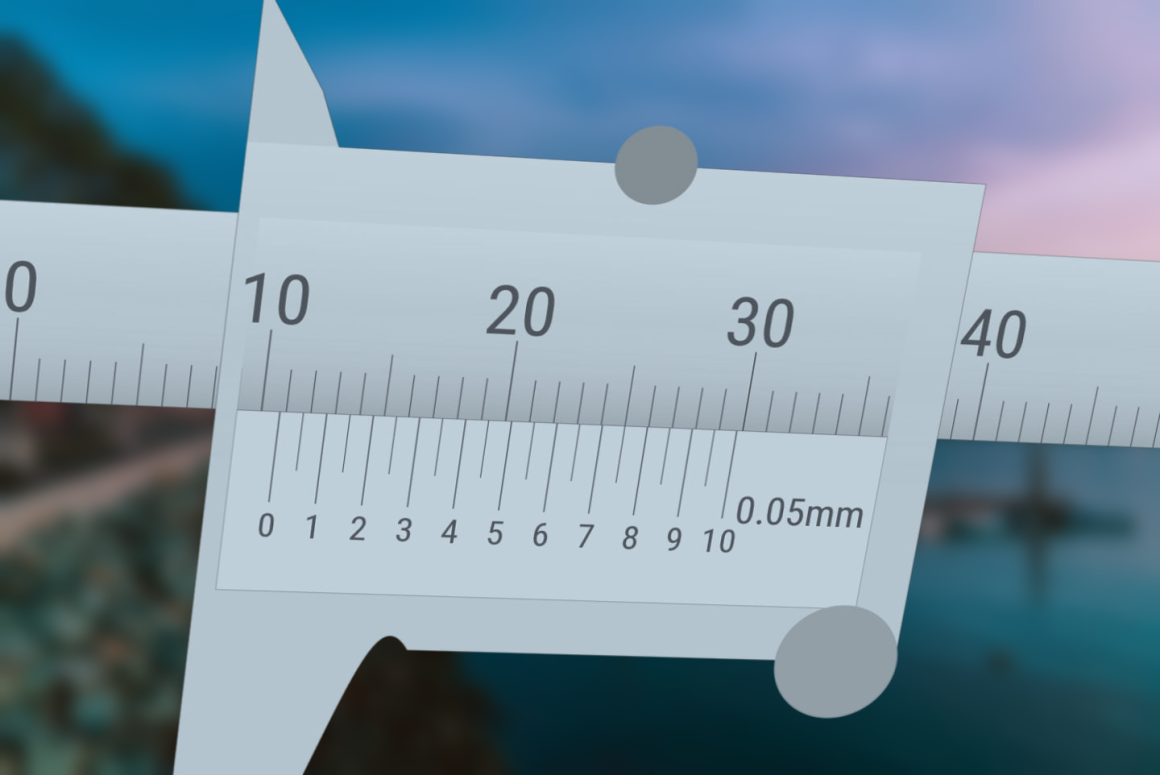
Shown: 10.75 mm
